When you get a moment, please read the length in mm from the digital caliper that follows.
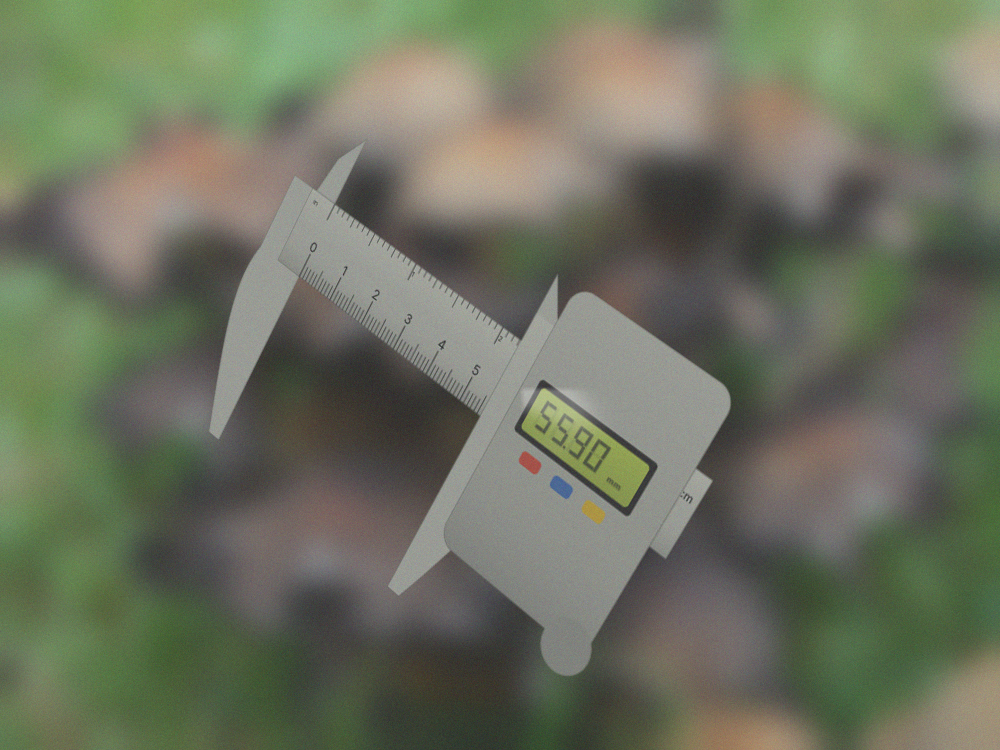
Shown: 55.90 mm
